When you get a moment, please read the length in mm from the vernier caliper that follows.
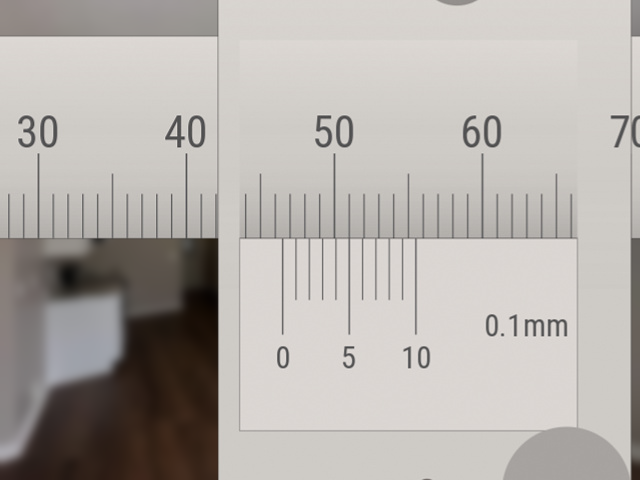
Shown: 46.5 mm
